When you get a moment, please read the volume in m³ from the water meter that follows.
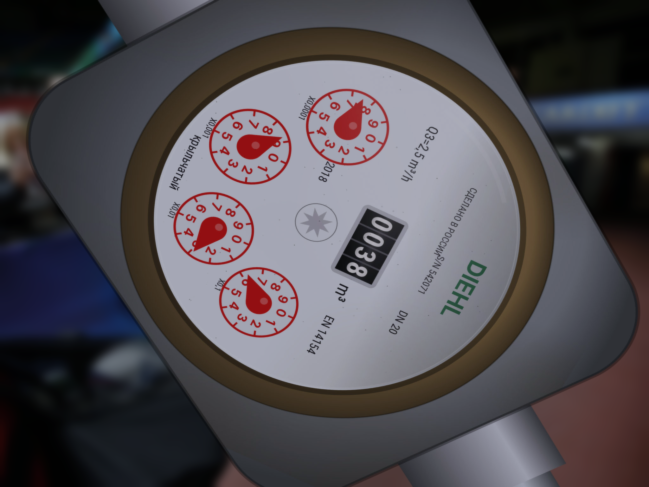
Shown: 38.6287 m³
